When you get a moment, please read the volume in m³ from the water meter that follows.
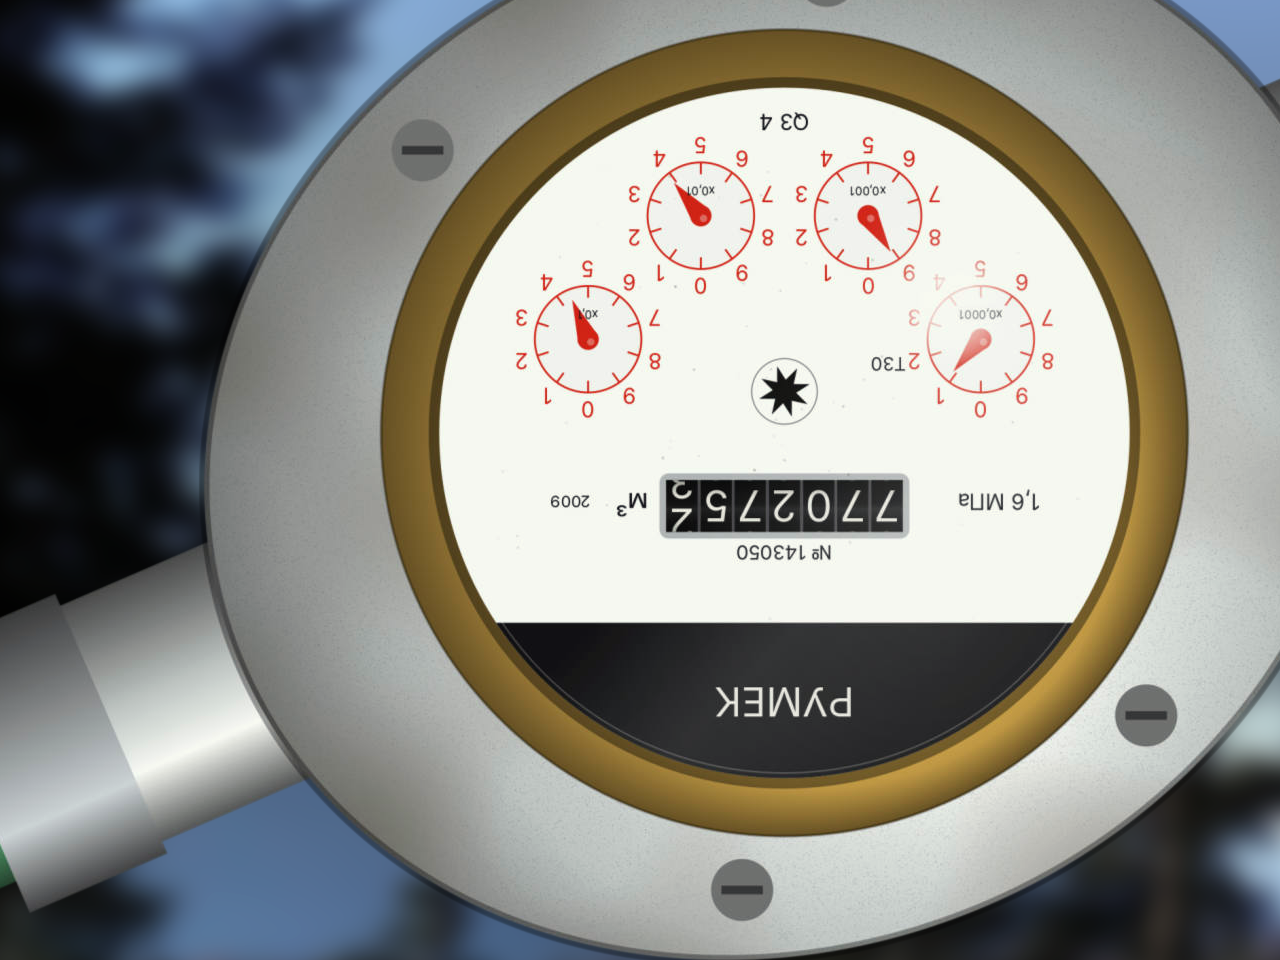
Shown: 7702752.4391 m³
